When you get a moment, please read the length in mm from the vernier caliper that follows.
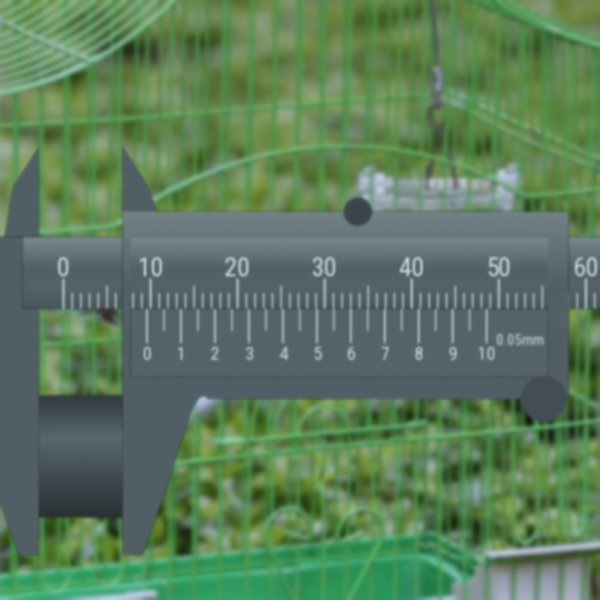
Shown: 9.6 mm
